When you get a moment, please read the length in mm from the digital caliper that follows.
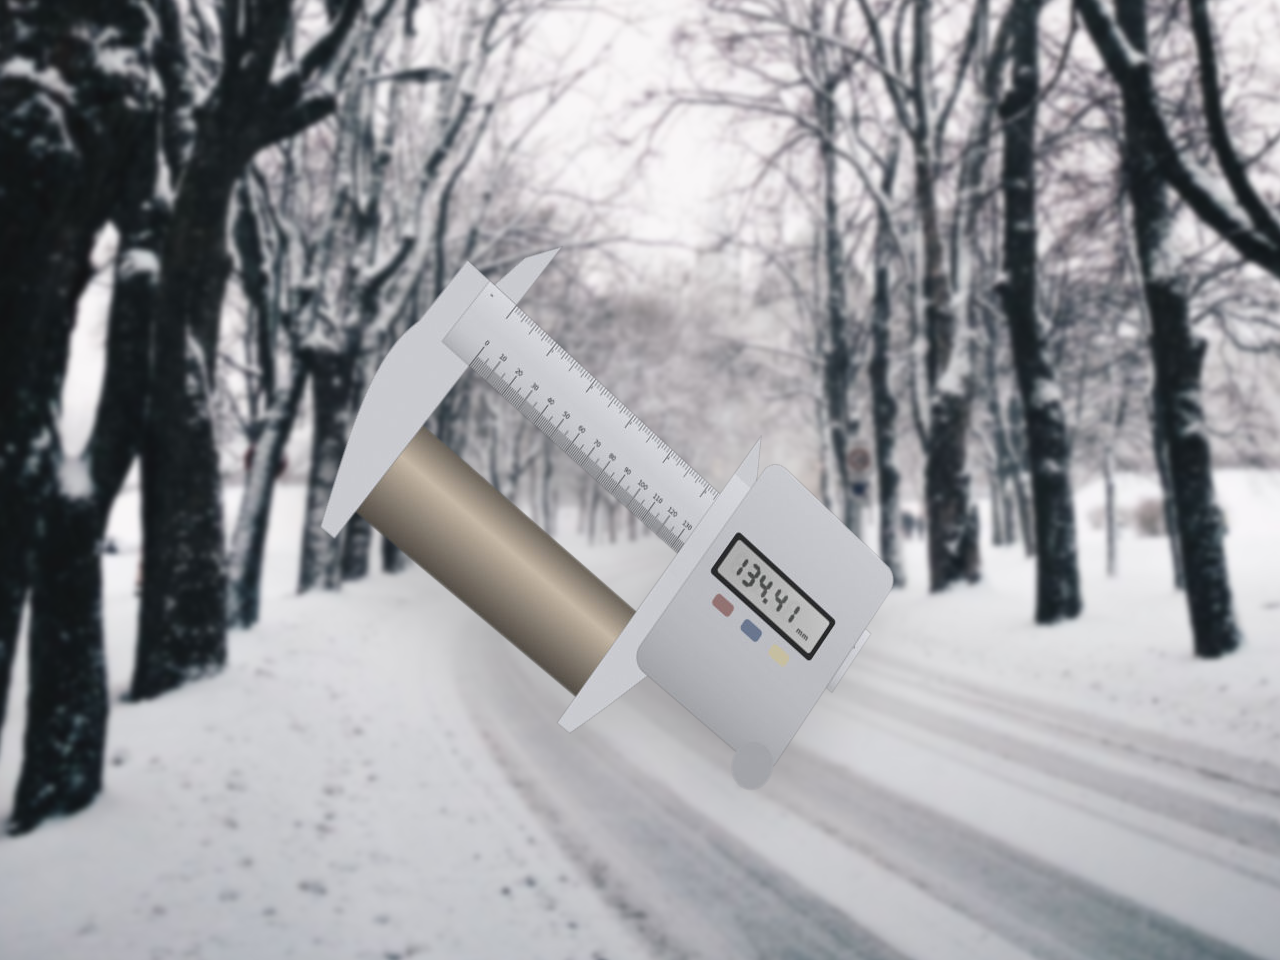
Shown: 134.41 mm
